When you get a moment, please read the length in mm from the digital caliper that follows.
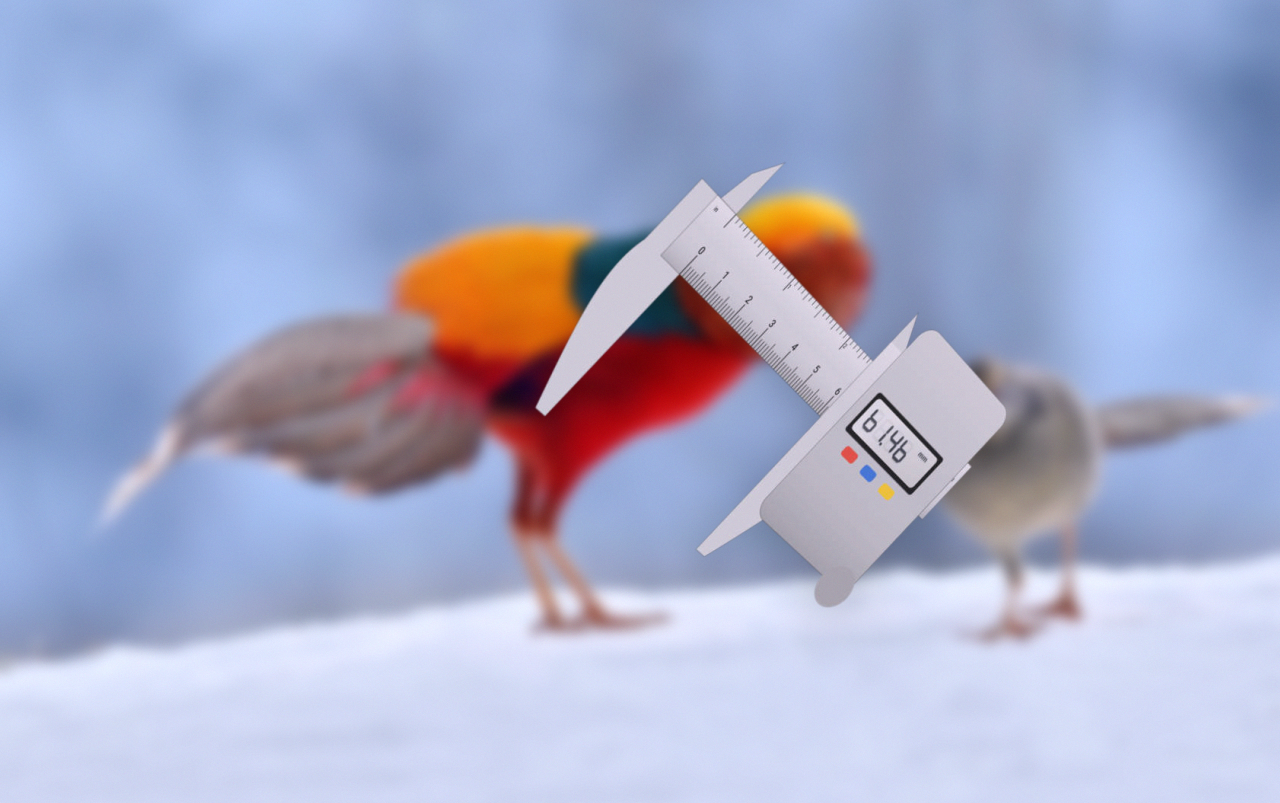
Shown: 61.46 mm
